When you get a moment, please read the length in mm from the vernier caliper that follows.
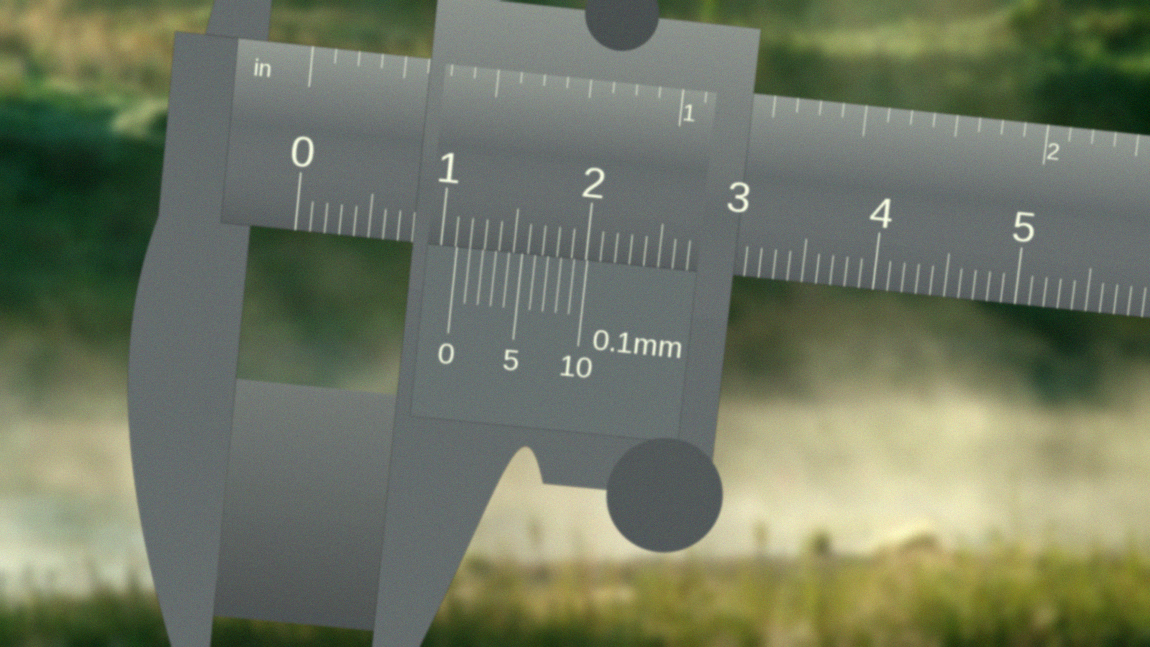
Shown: 11.1 mm
